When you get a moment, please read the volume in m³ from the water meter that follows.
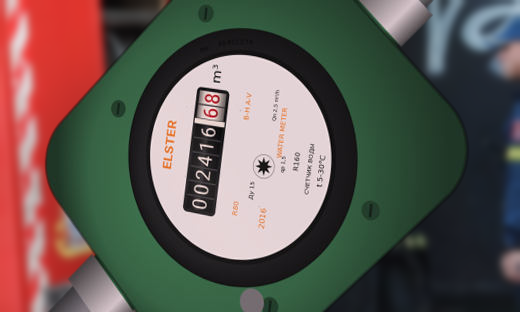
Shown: 2416.68 m³
